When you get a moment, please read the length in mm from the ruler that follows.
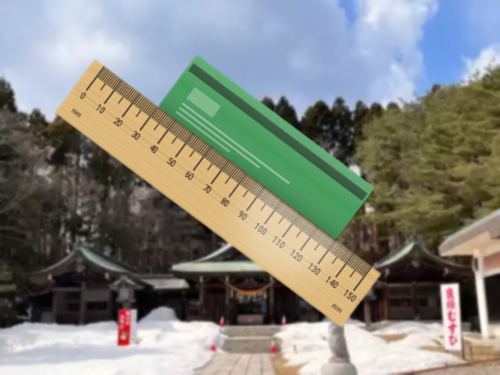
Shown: 100 mm
